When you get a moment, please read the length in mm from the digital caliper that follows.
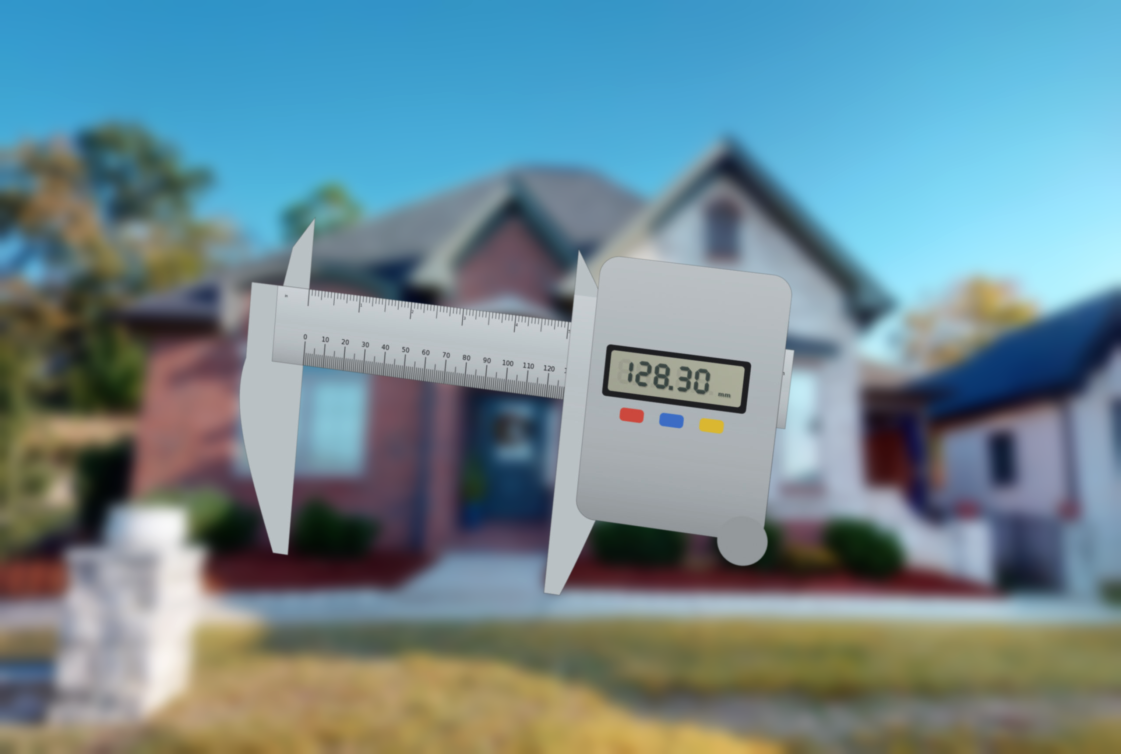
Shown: 128.30 mm
